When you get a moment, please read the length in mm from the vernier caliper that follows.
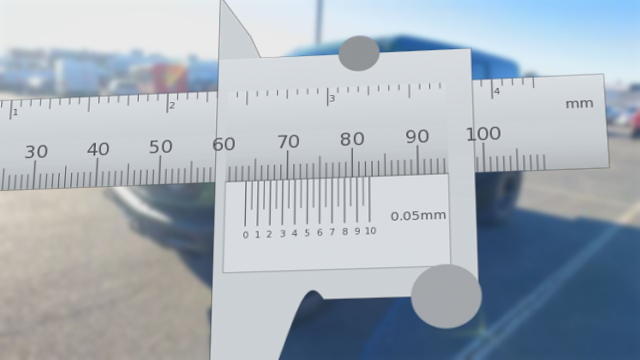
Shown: 63.6 mm
